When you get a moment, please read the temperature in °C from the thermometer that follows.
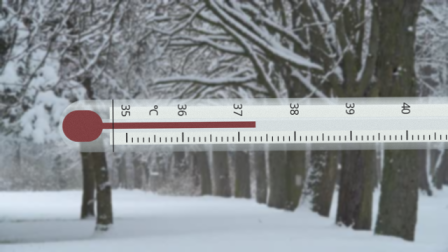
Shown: 37.3 °C
